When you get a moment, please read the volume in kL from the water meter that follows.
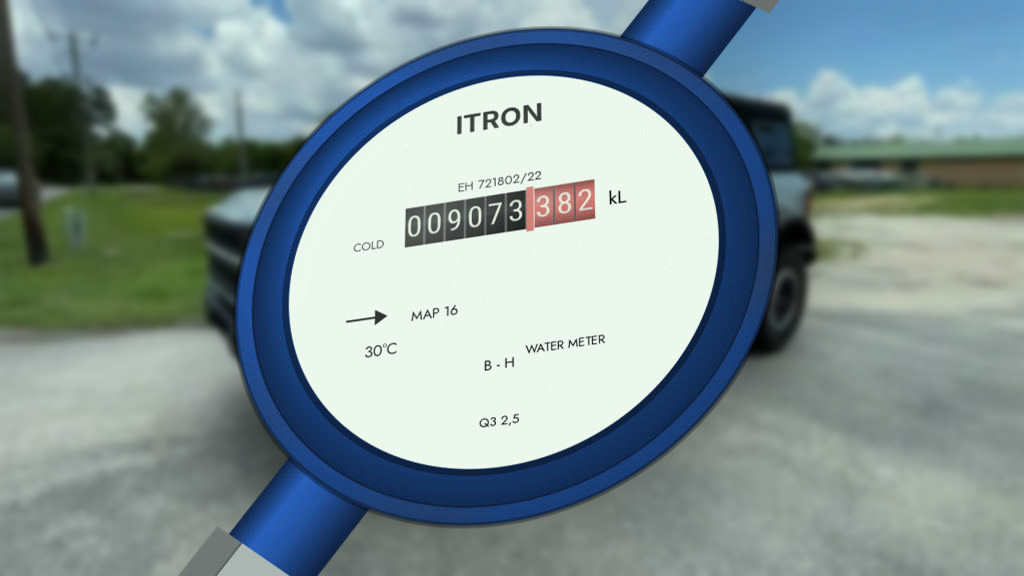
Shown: 9073.382 kL
